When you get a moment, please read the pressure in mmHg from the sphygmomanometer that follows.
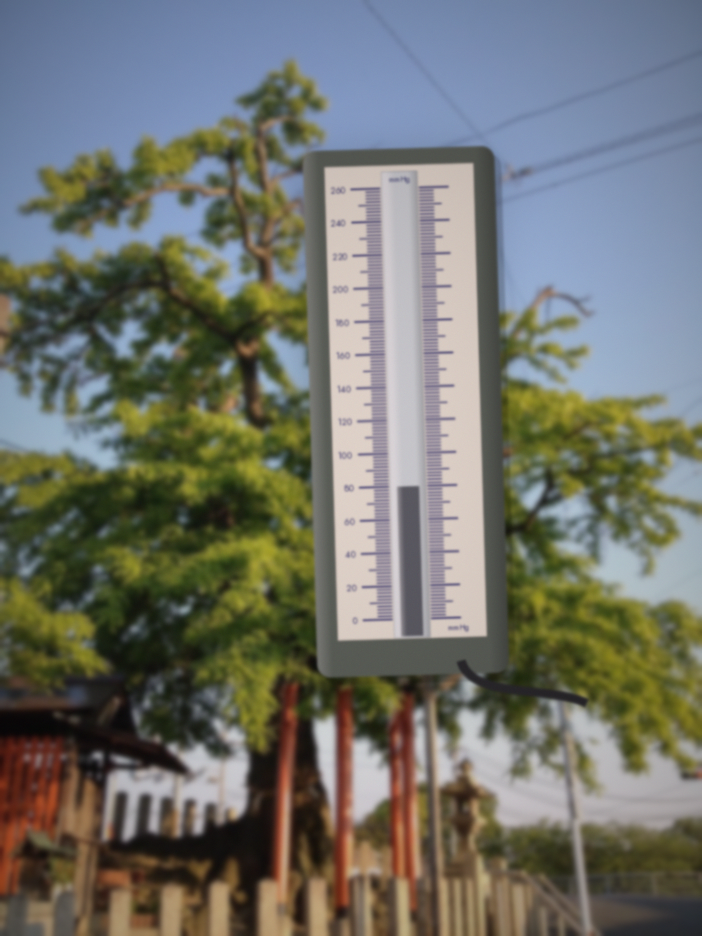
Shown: 80 mmHg
